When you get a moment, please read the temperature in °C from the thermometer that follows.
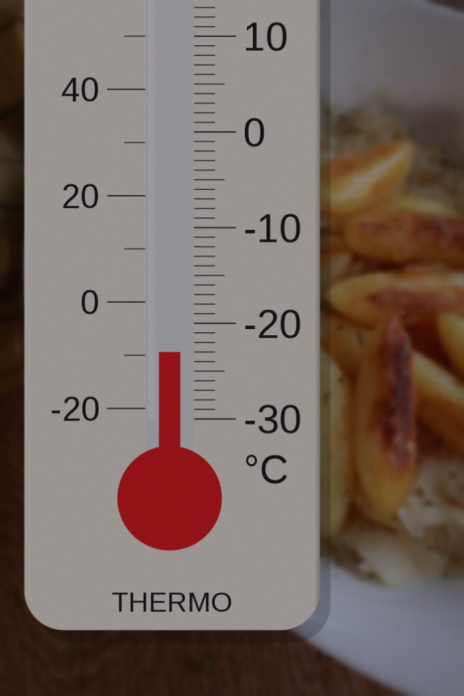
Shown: -23 °C
